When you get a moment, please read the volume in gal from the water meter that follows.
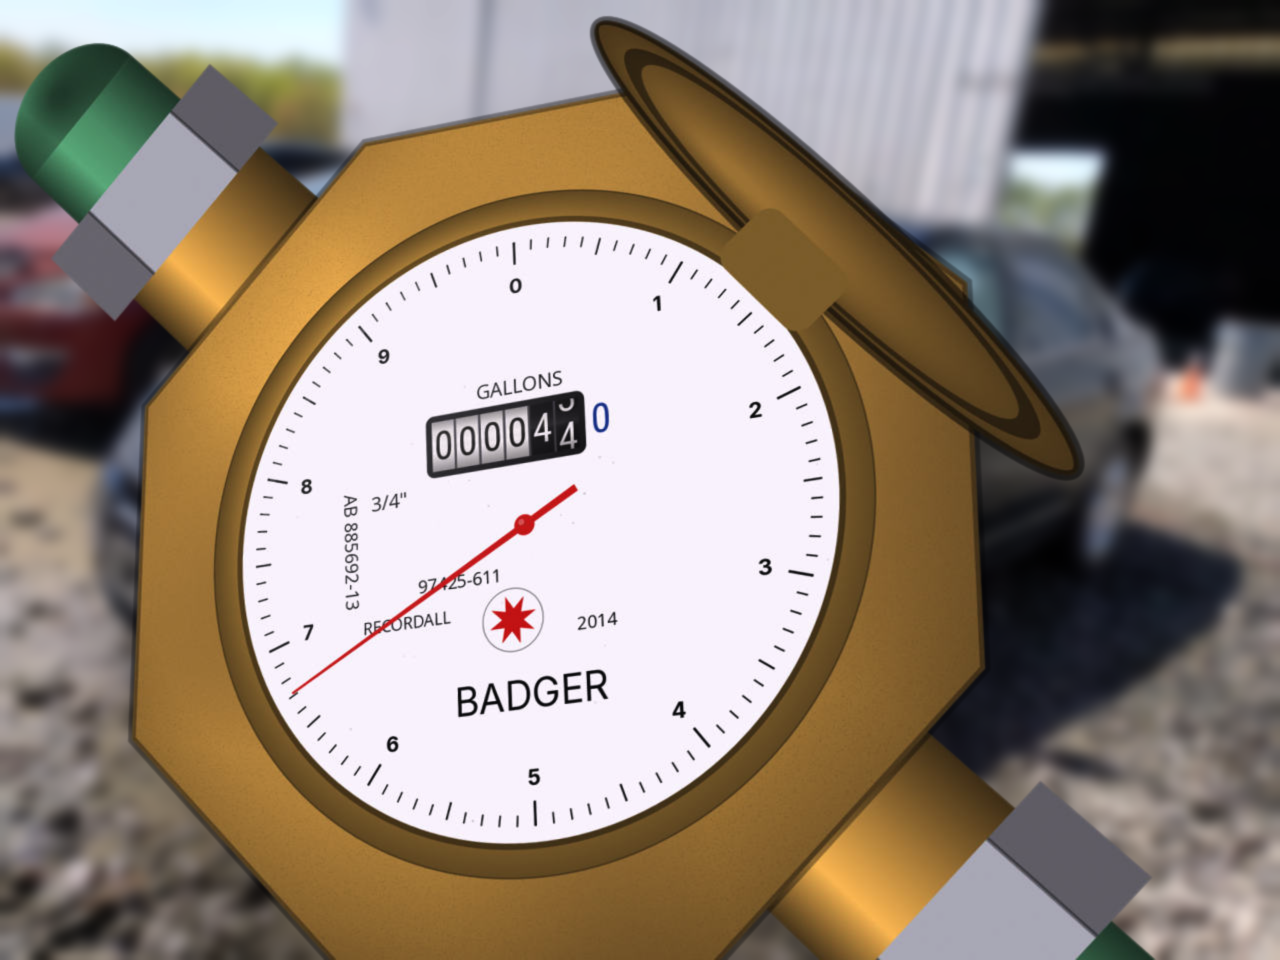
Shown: 436.7 gal
